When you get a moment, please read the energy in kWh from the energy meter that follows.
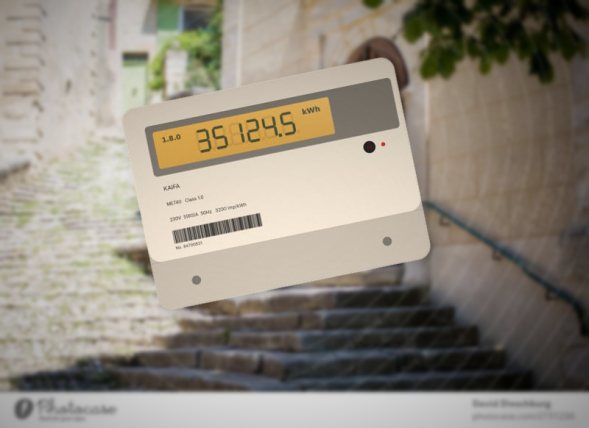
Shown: 35124.5 kWh
